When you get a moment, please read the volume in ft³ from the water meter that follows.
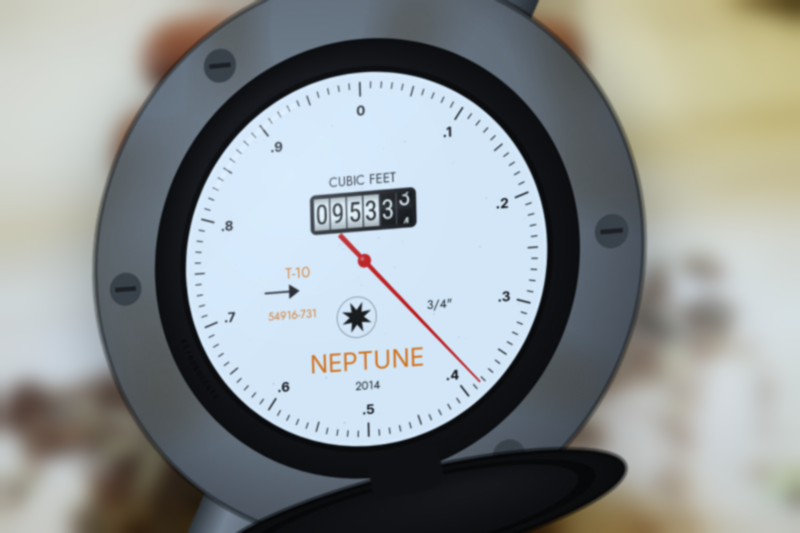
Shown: 95333.38 ft³
